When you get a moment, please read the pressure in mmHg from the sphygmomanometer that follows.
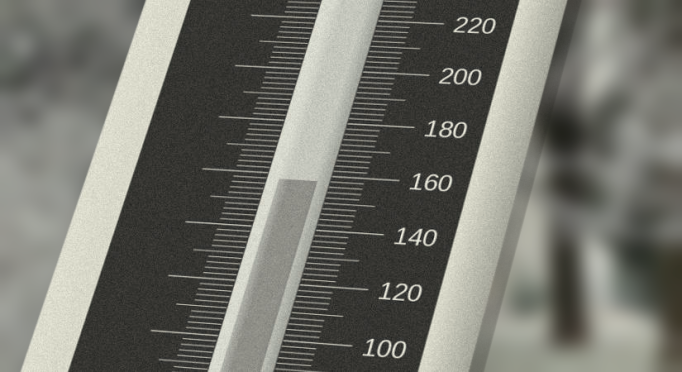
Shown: 158 mmHg
